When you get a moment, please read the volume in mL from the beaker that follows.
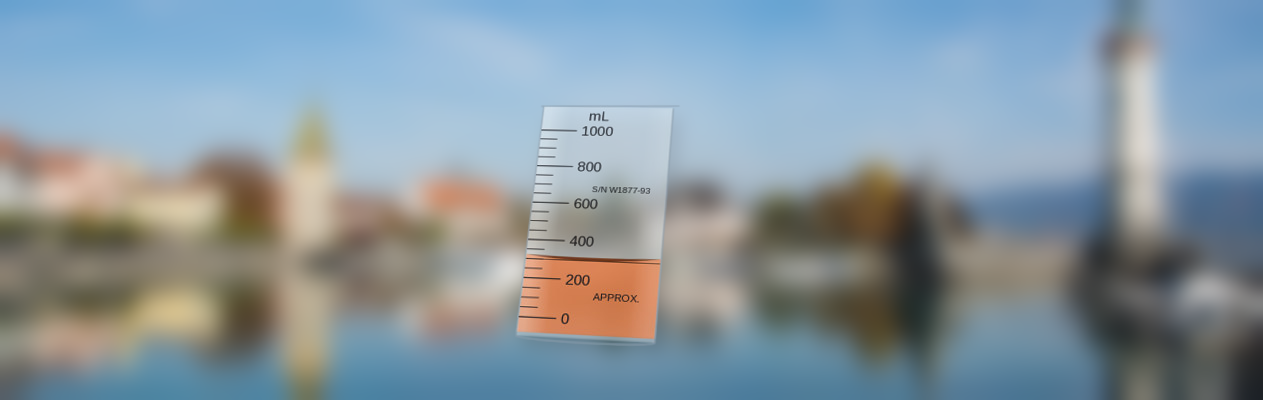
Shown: 300 mL
